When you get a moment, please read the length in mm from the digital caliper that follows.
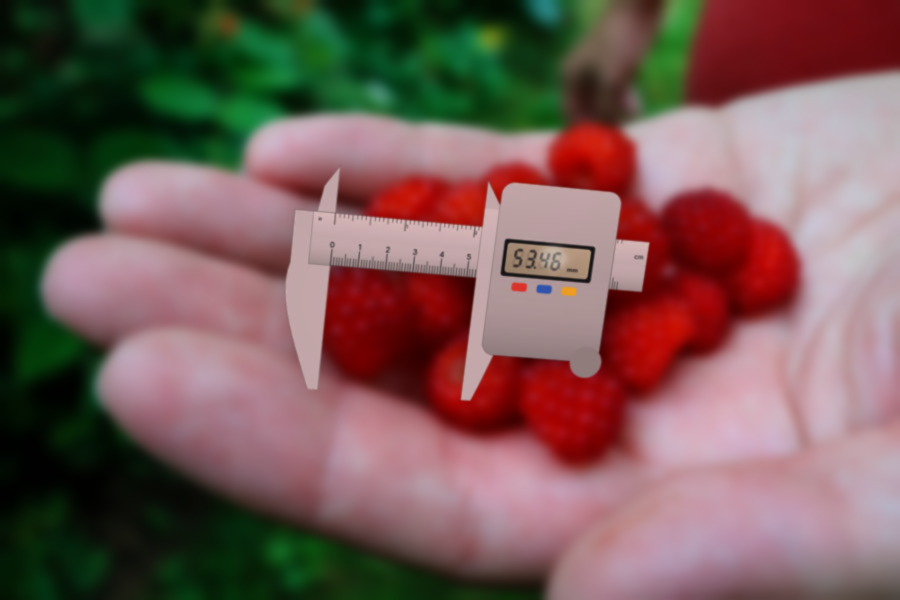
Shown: 53.46 mm
